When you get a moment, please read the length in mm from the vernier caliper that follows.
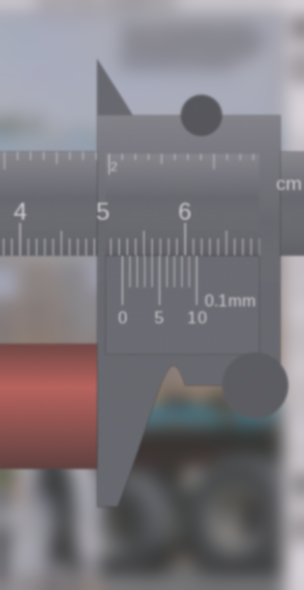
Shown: 52.4 mm
